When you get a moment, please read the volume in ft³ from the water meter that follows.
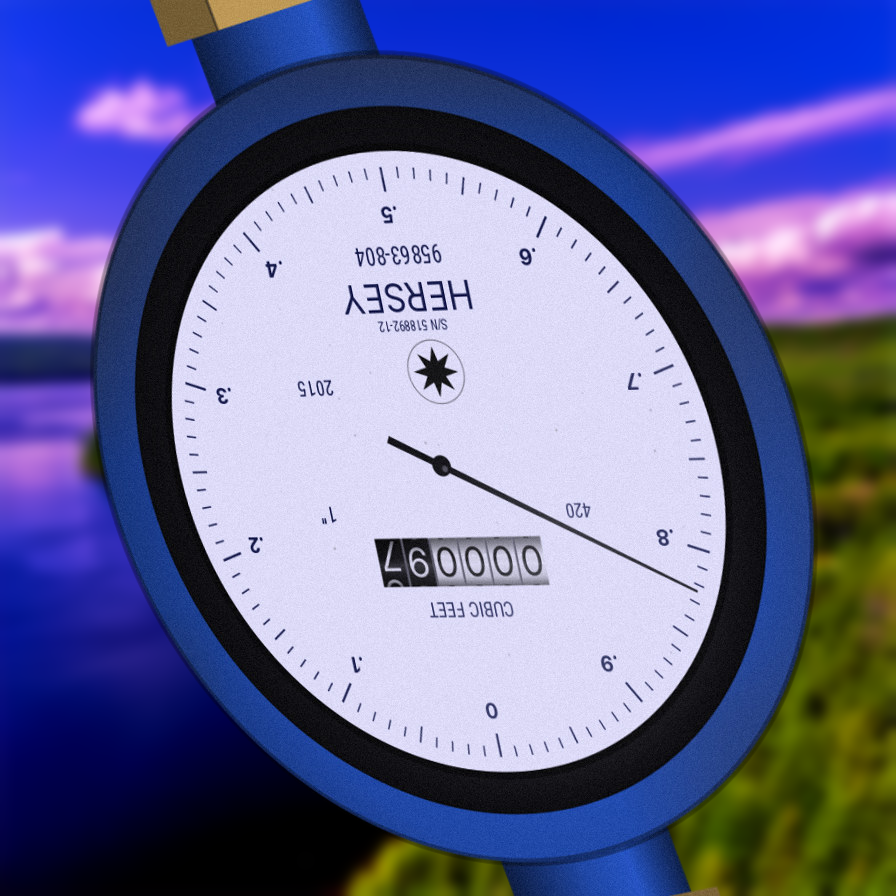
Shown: 96.82 ft³
